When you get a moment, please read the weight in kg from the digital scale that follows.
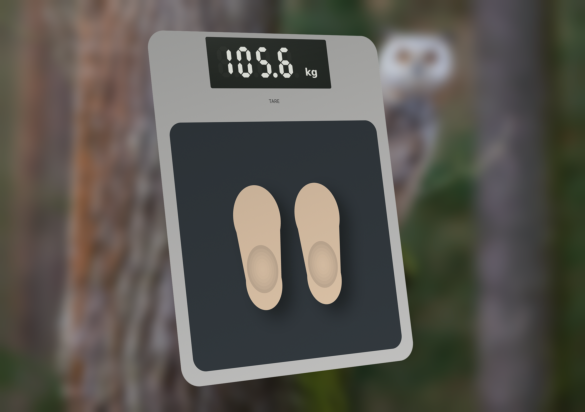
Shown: 105.6 kg
